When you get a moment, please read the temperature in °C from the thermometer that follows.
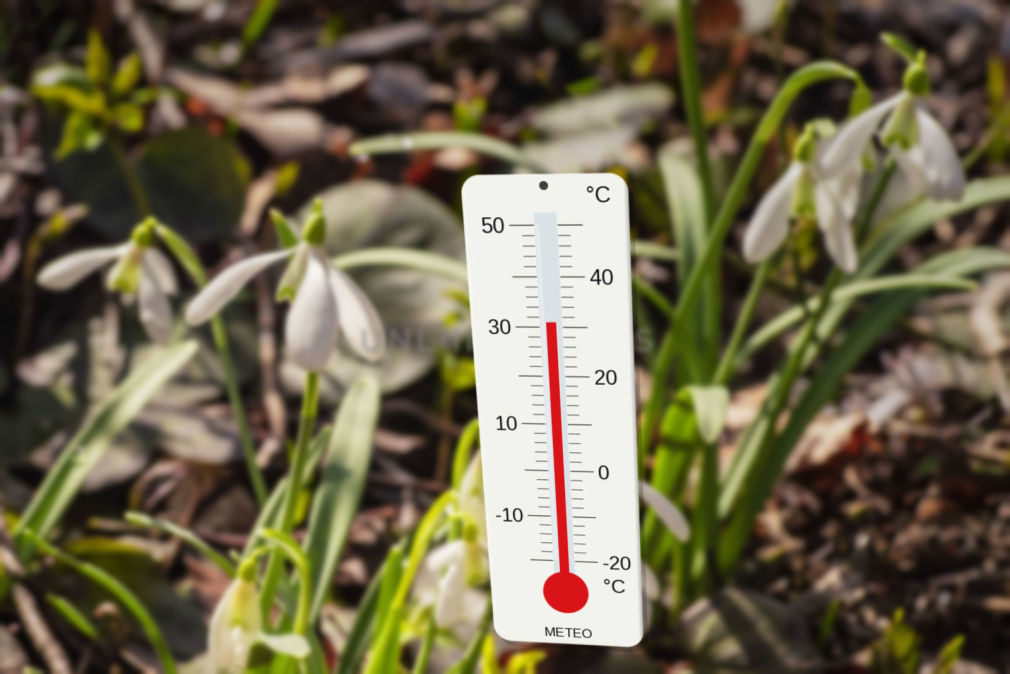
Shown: 31 °C
